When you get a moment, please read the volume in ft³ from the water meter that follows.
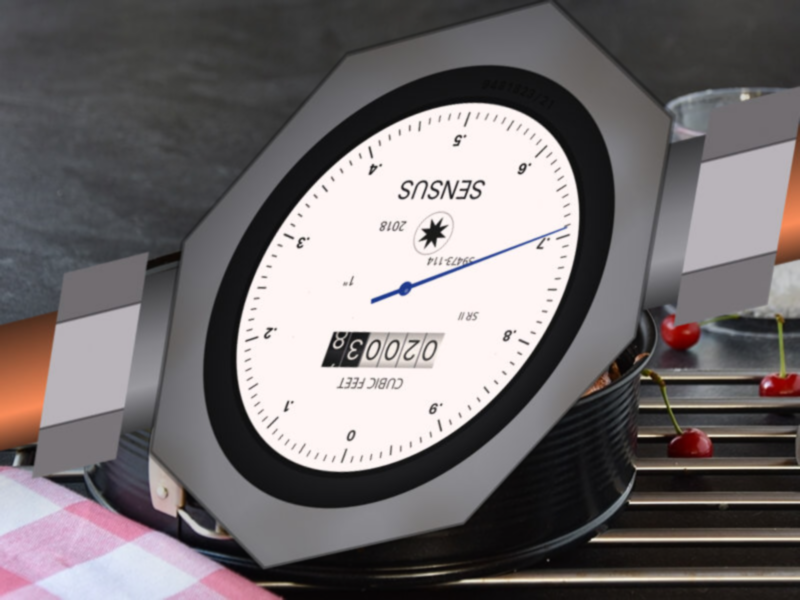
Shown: 20037.69 ft³
